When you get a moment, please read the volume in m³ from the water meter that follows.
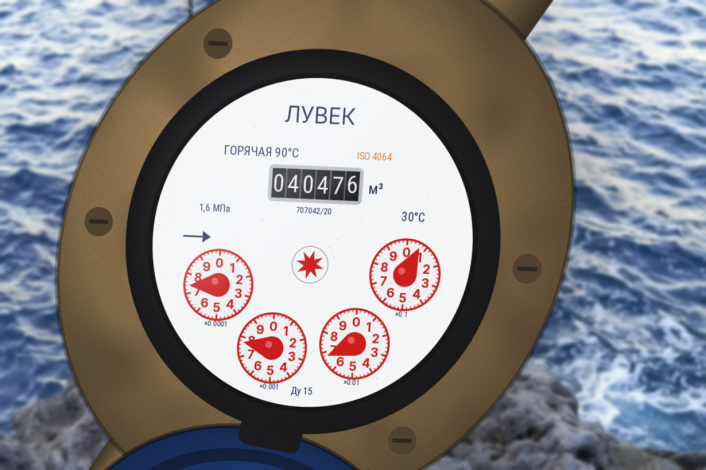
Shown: 40476.0677 m³
